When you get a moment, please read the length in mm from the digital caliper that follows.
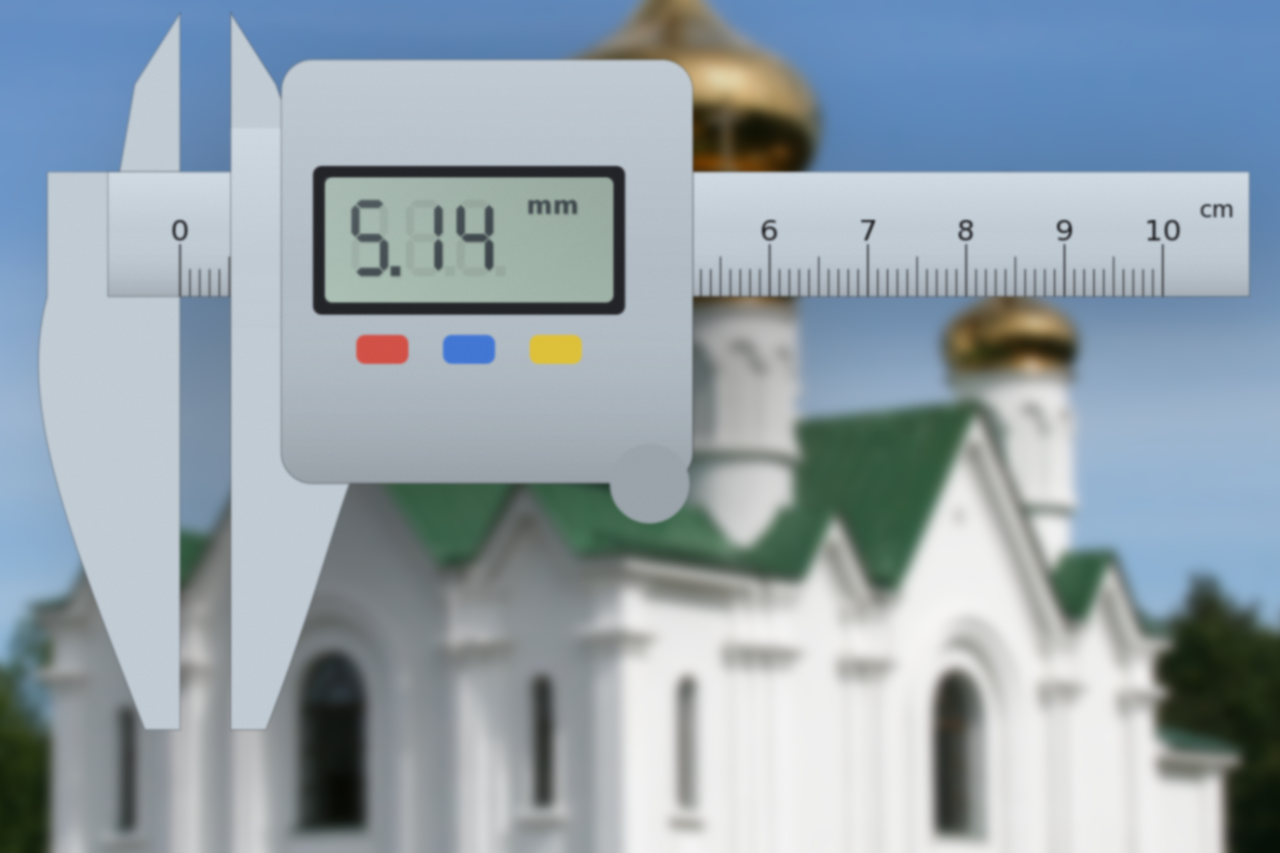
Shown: 5.14 mm
